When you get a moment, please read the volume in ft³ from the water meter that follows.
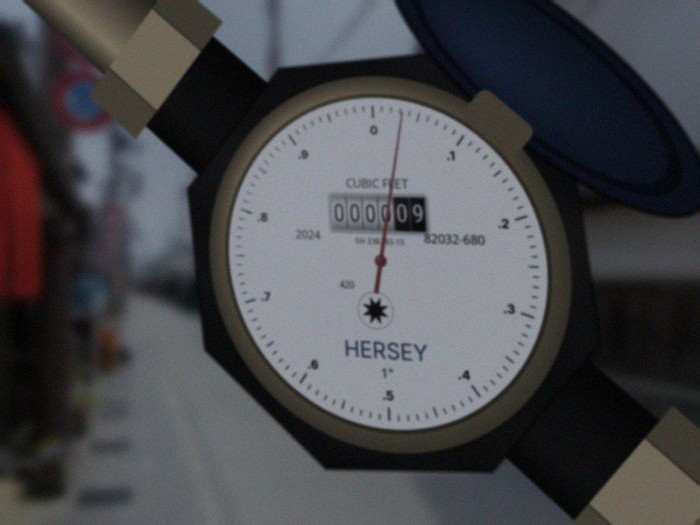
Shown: 9.03 ft³
